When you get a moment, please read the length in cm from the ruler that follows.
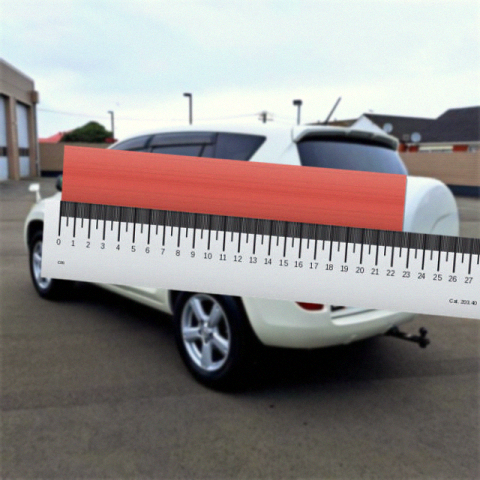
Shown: 22.5 cm
